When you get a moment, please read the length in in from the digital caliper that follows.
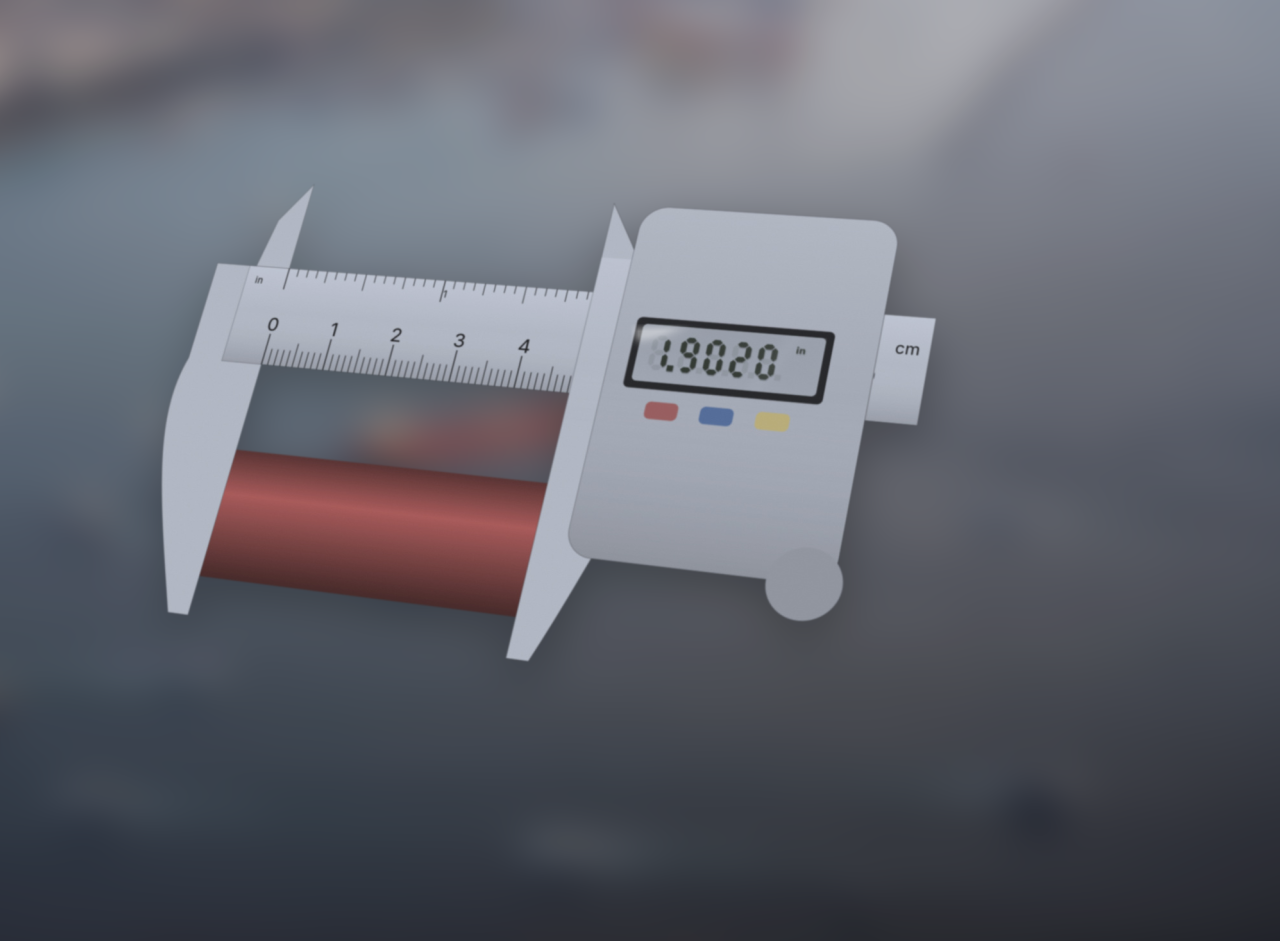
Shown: 1.9020 in
